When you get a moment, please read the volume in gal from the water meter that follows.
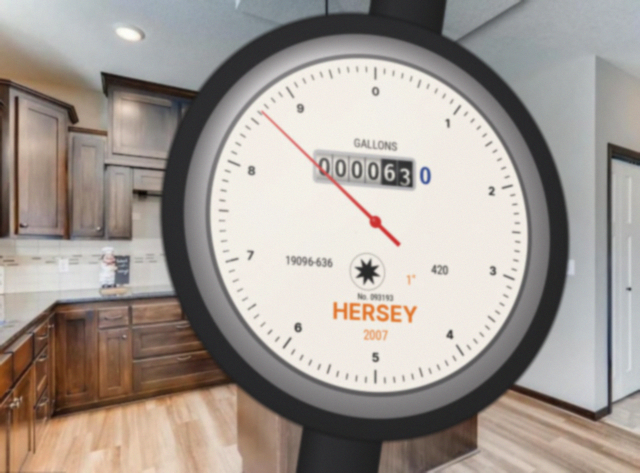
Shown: 628.6 gal
